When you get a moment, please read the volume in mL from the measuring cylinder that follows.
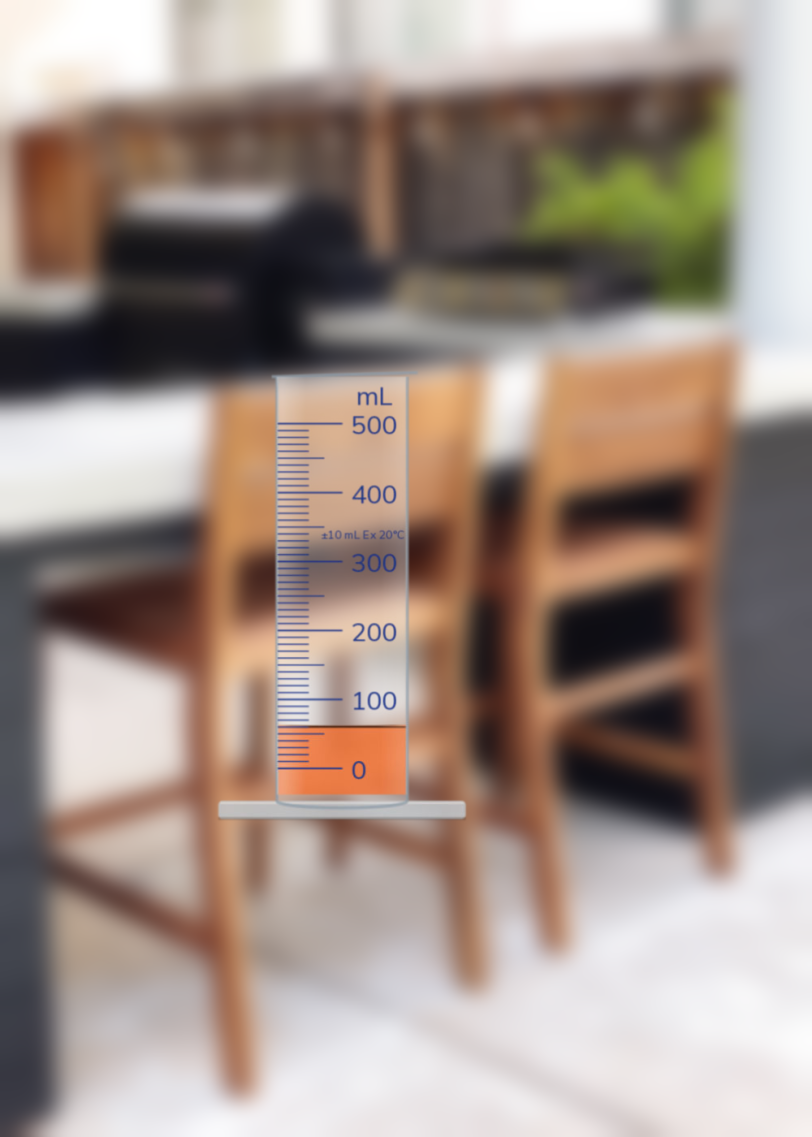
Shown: 60 mL
